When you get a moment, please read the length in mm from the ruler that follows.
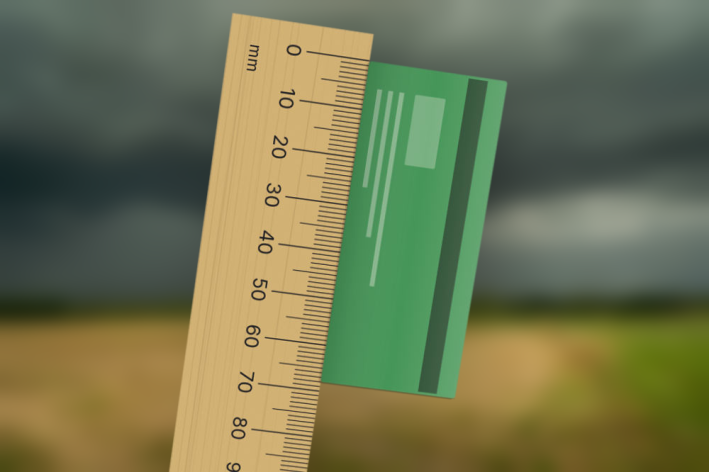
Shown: 68 mm
